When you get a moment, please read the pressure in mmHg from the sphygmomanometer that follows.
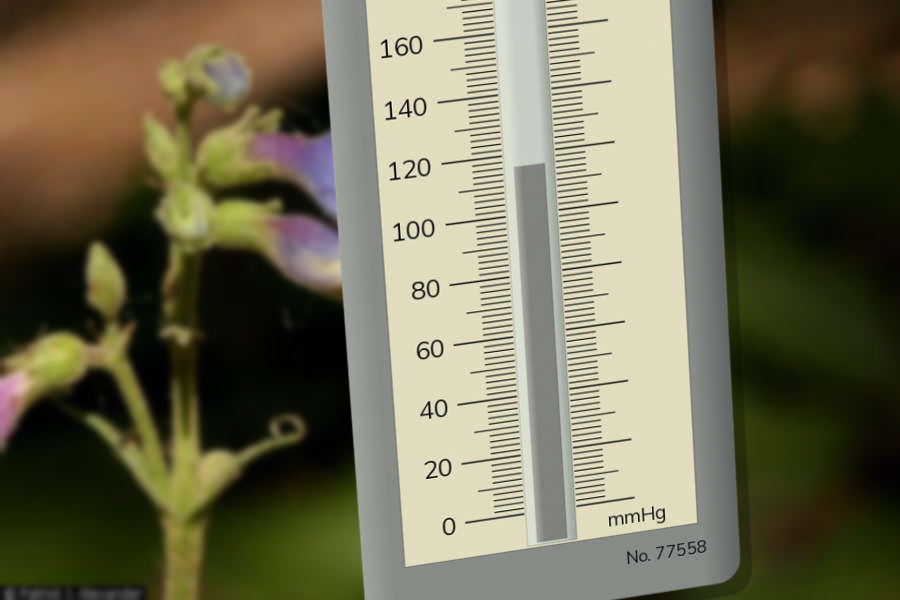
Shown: 116 mmHg
